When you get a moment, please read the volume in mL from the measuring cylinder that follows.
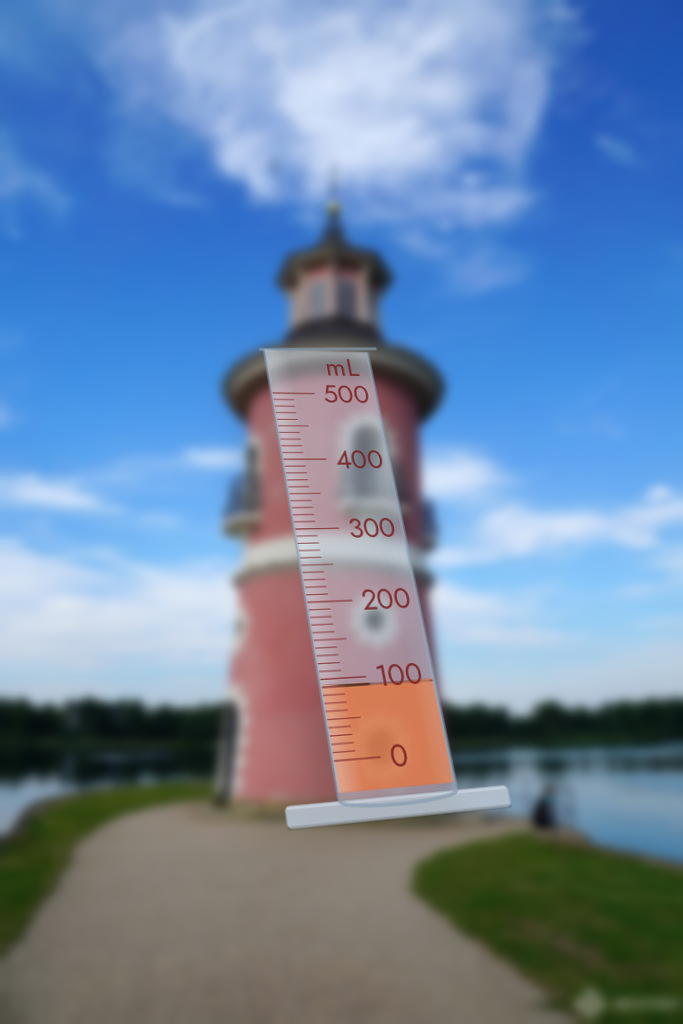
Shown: 90 mL
